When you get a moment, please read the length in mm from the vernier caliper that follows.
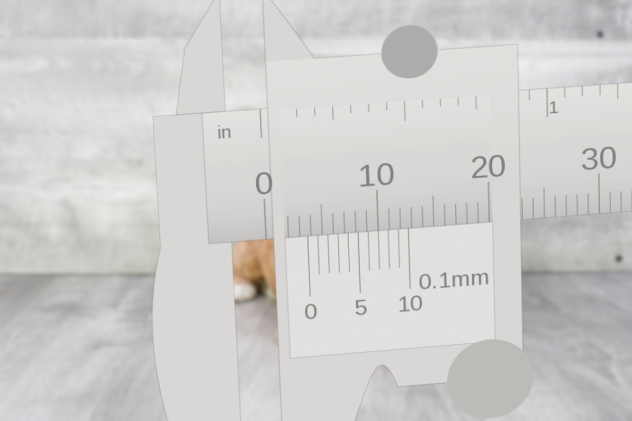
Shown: 3.7 mm
